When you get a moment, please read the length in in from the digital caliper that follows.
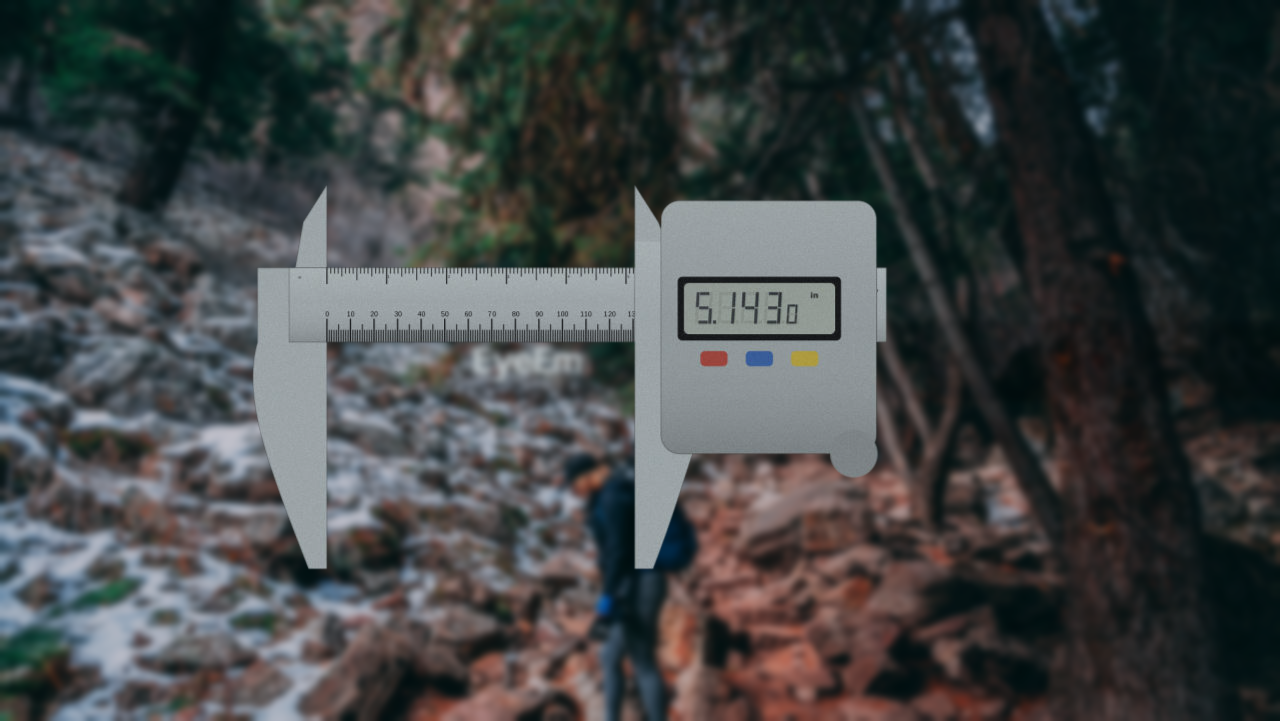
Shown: 5.1430 in
